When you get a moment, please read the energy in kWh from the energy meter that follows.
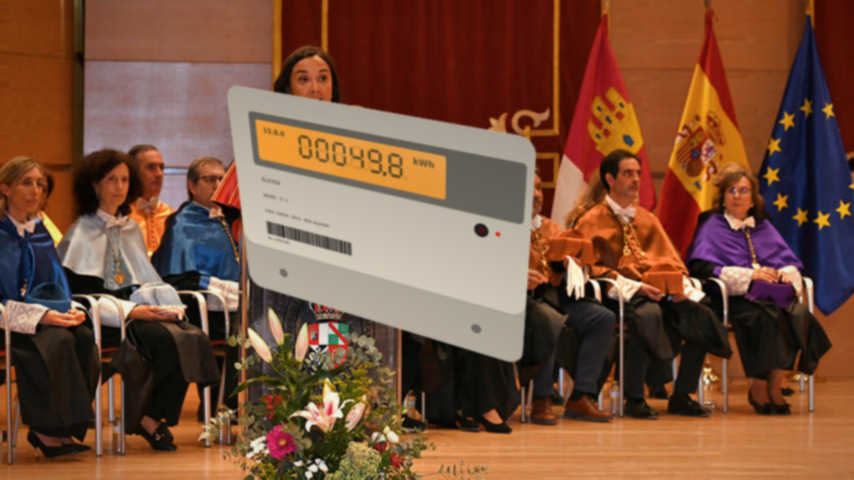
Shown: 49.8 kWh
